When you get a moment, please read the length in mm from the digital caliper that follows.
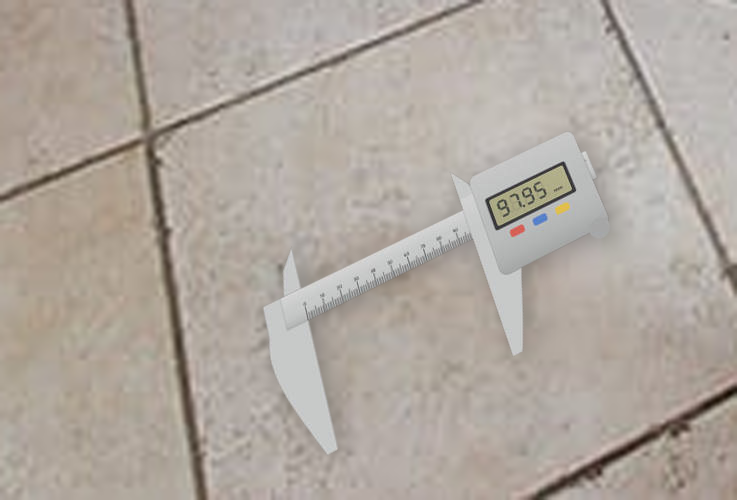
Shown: 97.95 mm
